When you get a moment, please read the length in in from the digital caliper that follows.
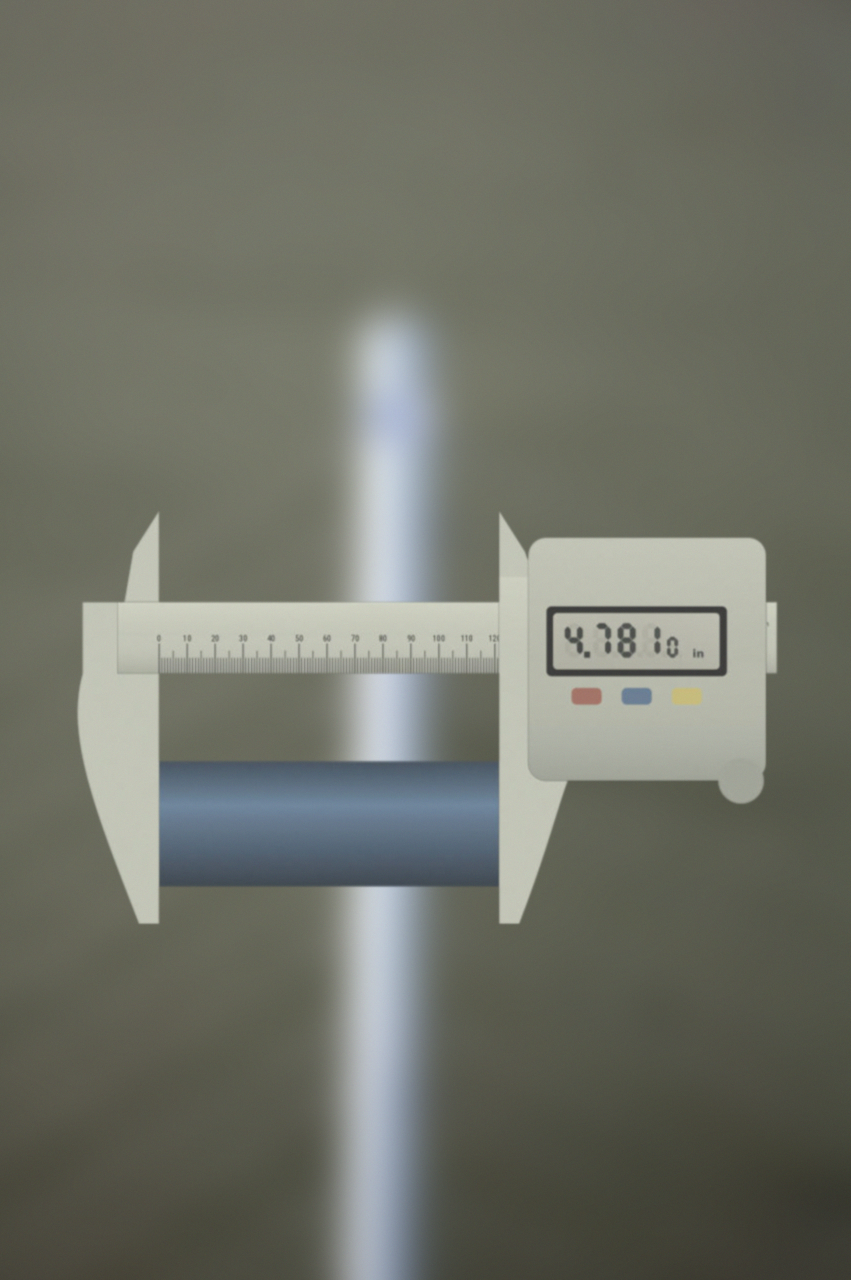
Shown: 4.7810 in
